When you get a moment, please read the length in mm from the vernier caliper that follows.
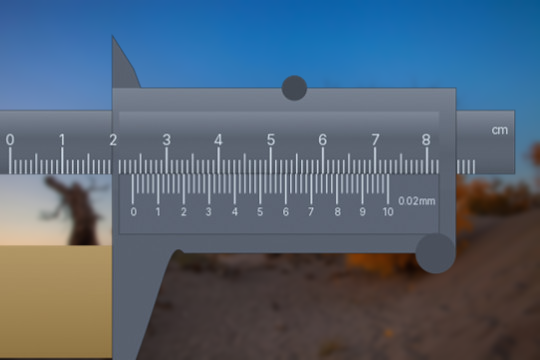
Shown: 23.5 mm
